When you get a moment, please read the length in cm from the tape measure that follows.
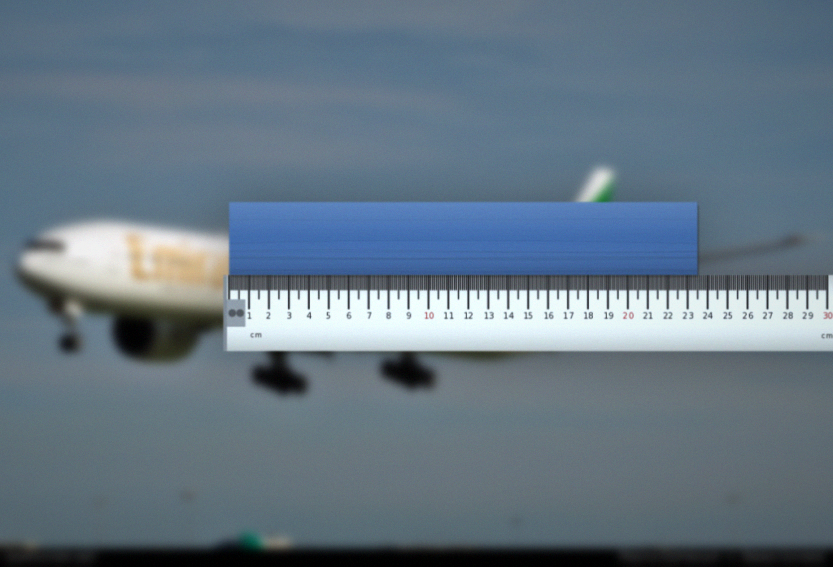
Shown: 23.5 cm
